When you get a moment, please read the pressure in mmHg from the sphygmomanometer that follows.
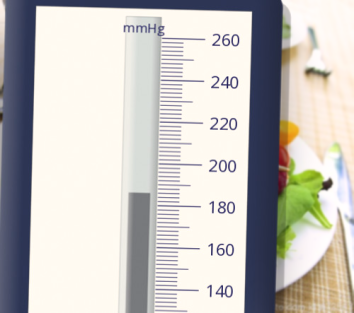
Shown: 186 mmHg
